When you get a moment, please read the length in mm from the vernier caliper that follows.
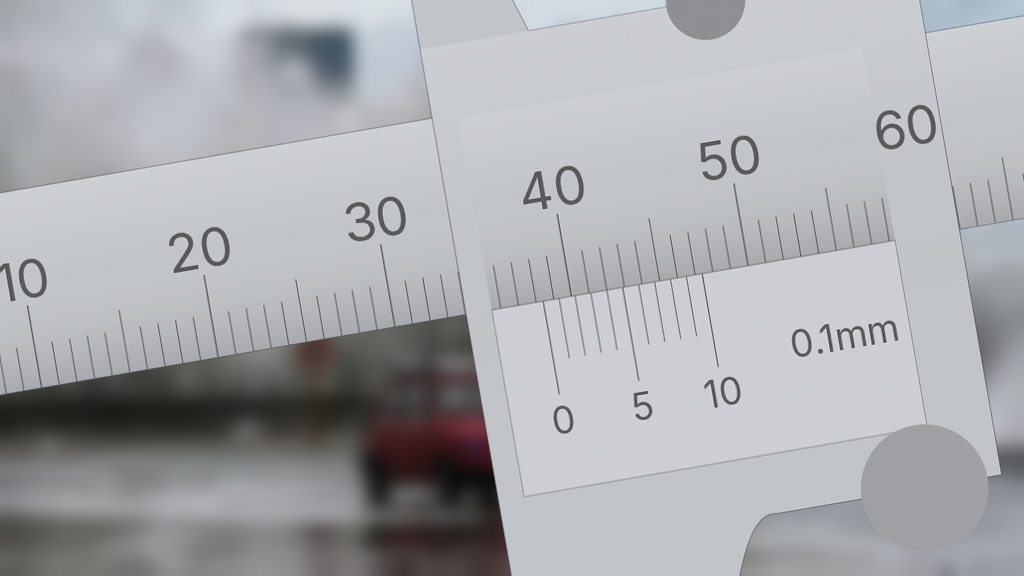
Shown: 38.4 mm
